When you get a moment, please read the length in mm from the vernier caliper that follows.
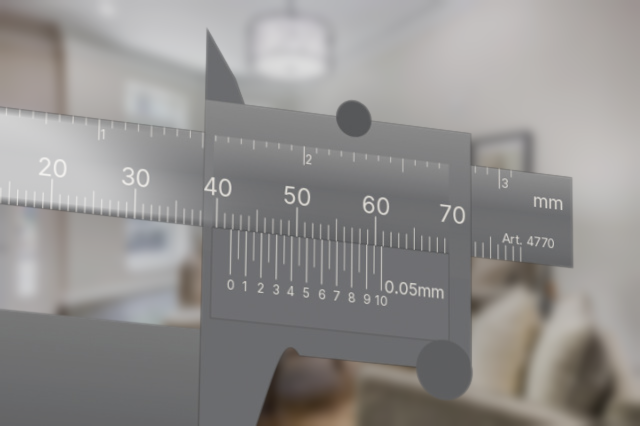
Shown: 41.8 mm
